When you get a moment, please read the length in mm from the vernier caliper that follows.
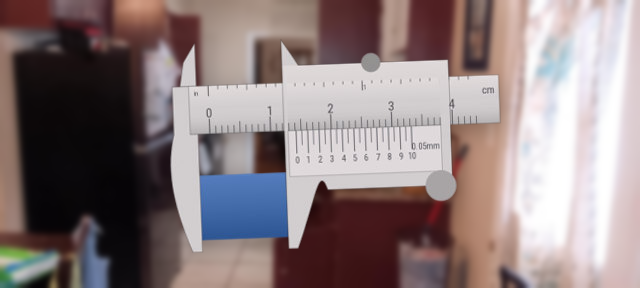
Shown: 14.2 mm
